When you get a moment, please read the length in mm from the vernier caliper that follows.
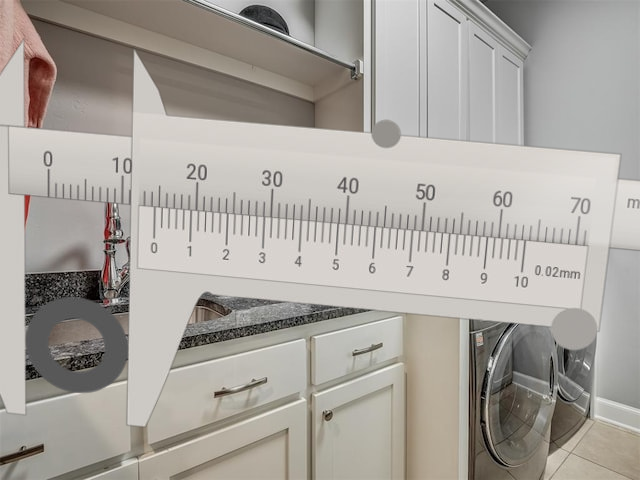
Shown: 14.4 mm
